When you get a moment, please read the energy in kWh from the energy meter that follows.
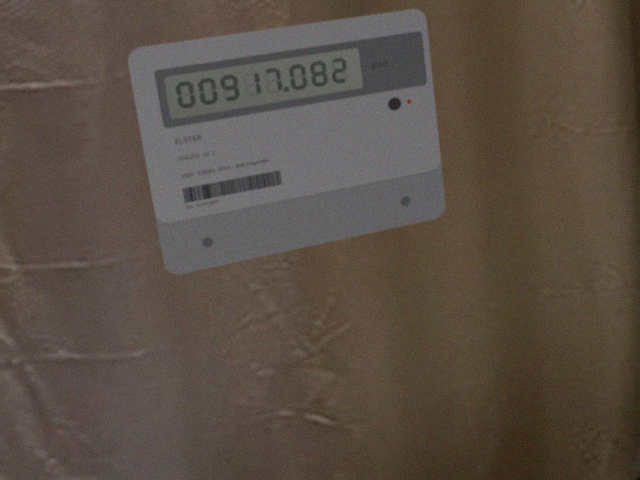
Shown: 917.082 kWh
